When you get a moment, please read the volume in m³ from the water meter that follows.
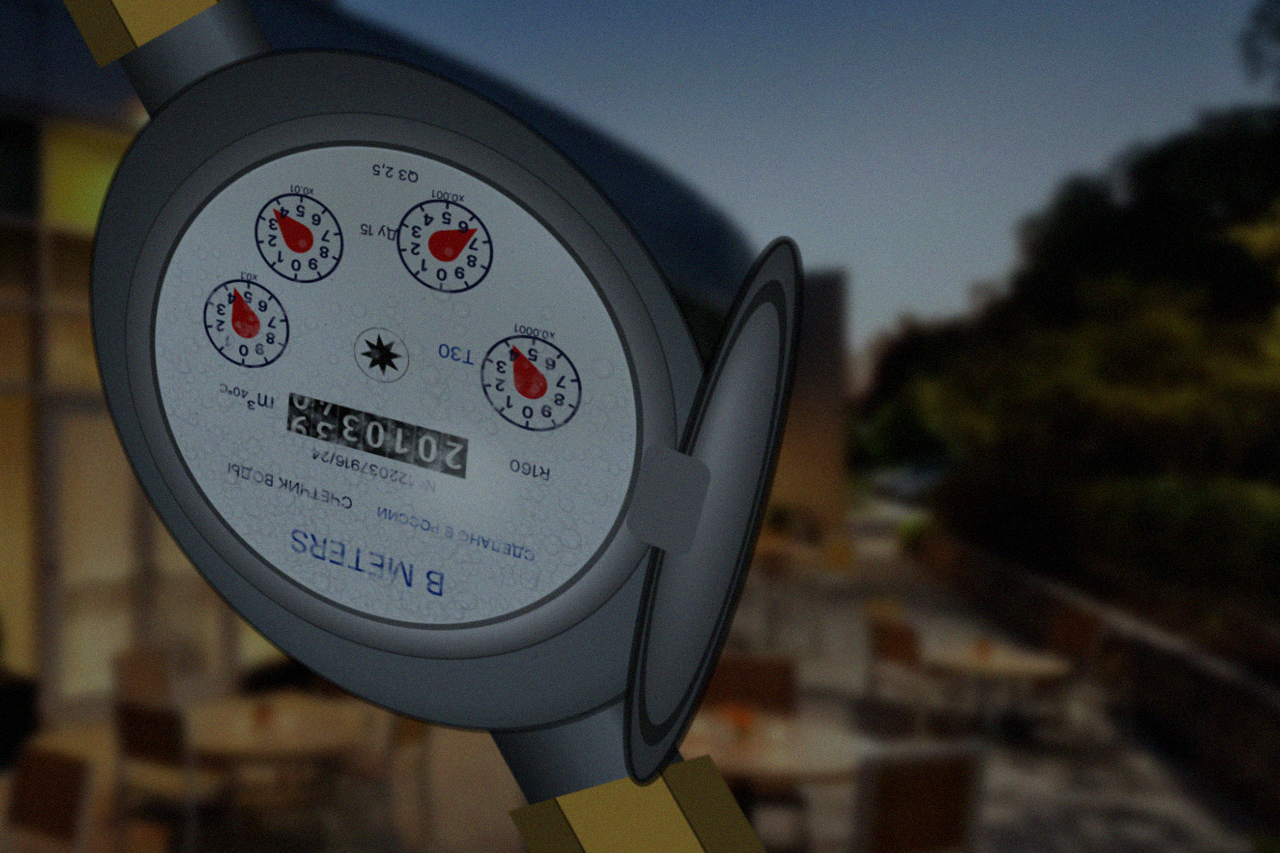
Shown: 2010339.4364 m³
